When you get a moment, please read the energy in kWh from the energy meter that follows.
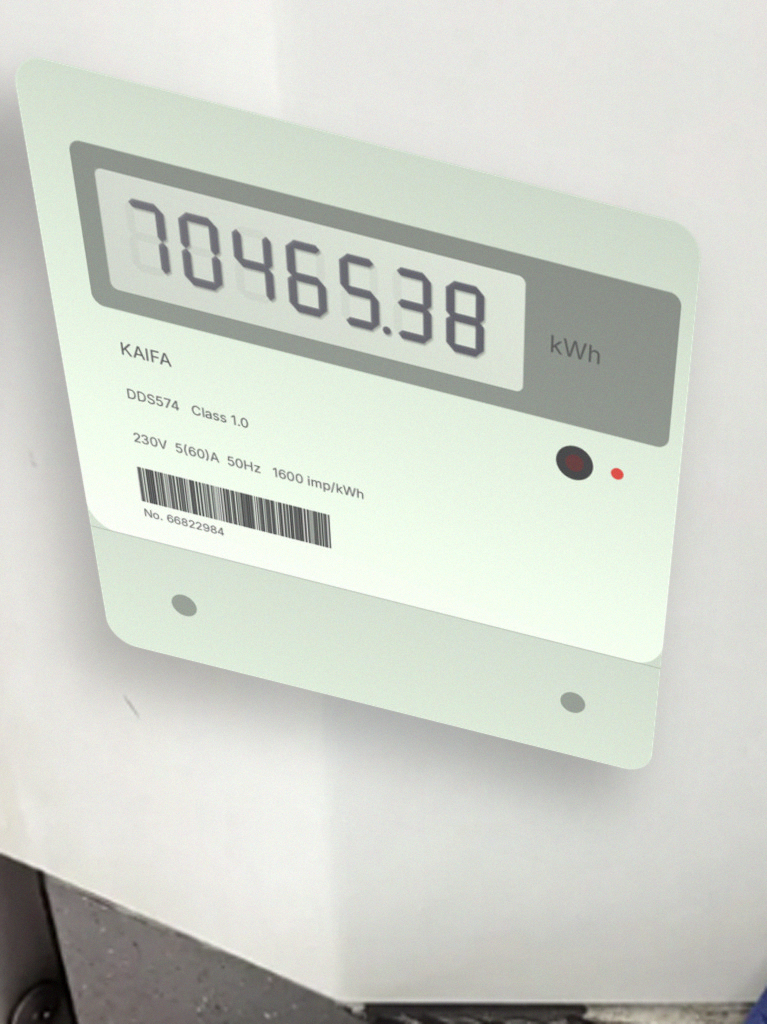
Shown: 70465.38 kWh
